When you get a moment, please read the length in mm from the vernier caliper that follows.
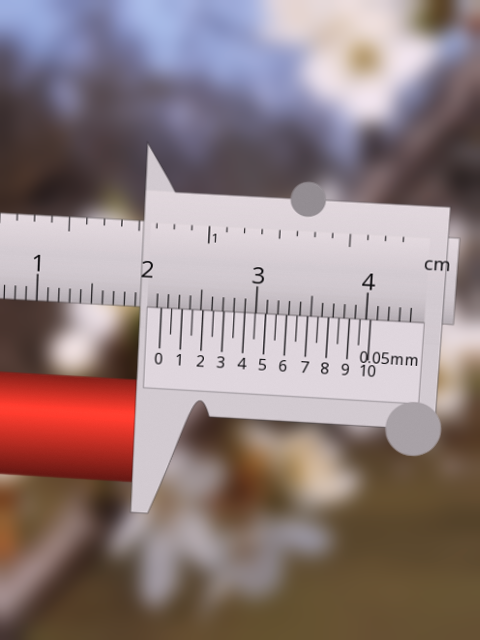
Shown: 21.4 mm
